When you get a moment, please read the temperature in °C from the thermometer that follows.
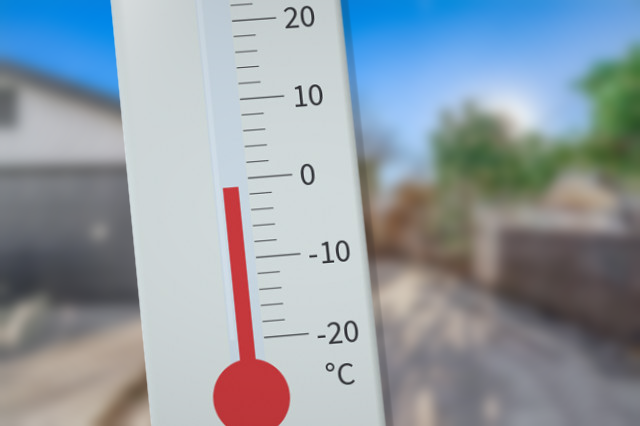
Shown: -1 °C
